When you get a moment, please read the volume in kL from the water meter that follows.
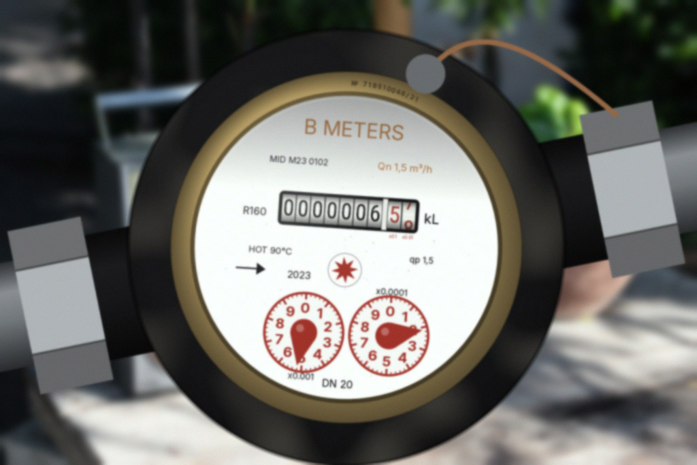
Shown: 6.5752 kL
